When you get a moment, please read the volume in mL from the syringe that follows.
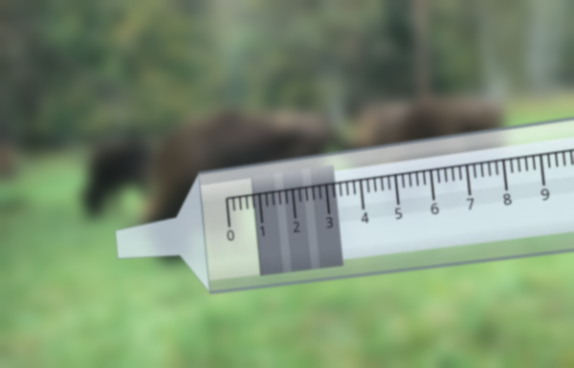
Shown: 0.8 mL
